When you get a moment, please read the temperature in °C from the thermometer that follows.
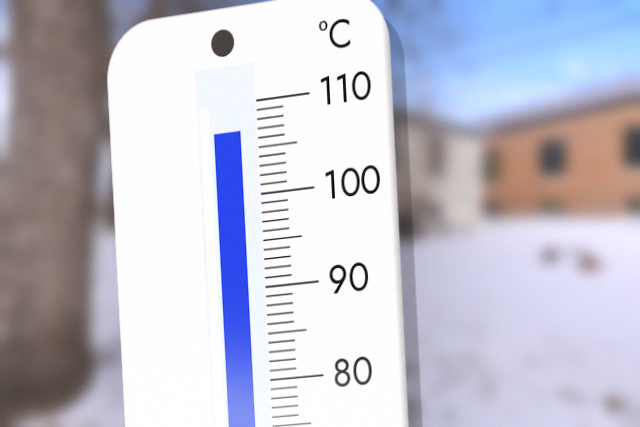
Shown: 107 °C
